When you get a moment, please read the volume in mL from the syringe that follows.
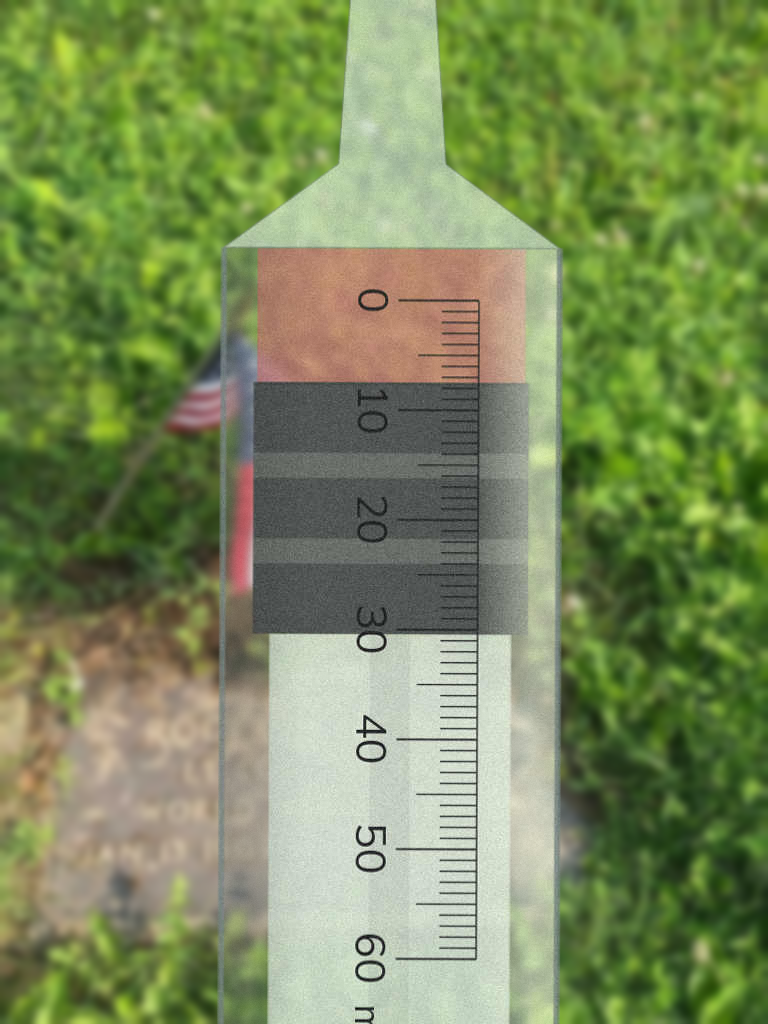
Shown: 7.5 mL
